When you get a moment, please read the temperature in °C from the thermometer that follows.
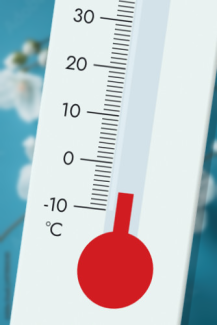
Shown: -6 °C
